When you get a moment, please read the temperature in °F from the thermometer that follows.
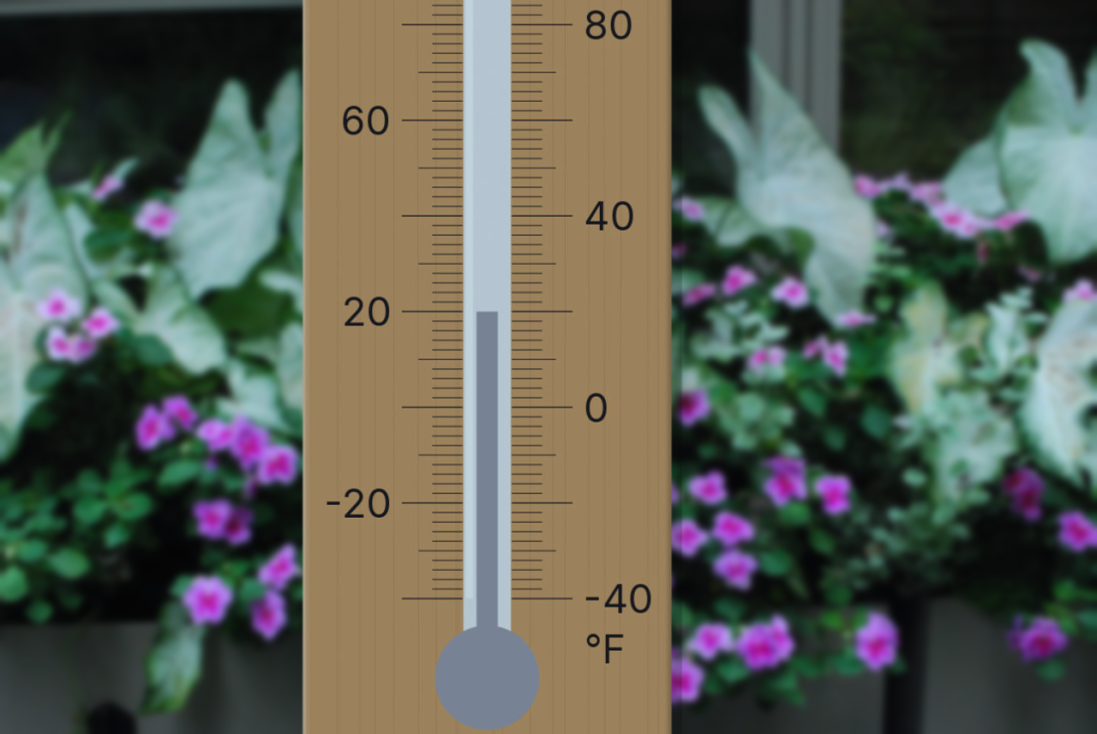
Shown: 20 °F
